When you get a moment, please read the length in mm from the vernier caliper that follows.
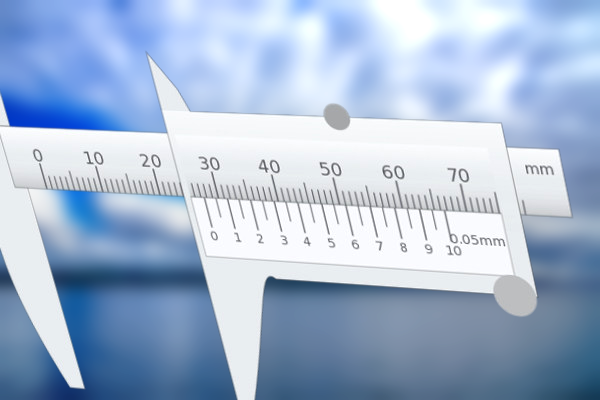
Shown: 27.6 mm
